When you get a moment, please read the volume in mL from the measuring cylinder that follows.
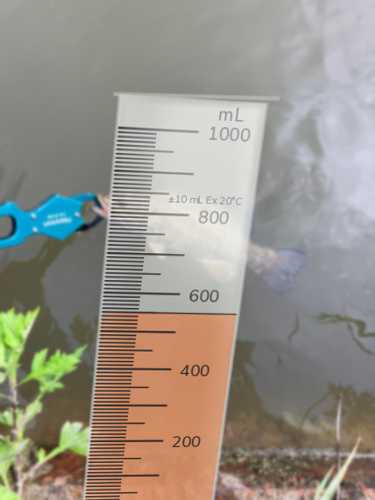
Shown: 550 mL
